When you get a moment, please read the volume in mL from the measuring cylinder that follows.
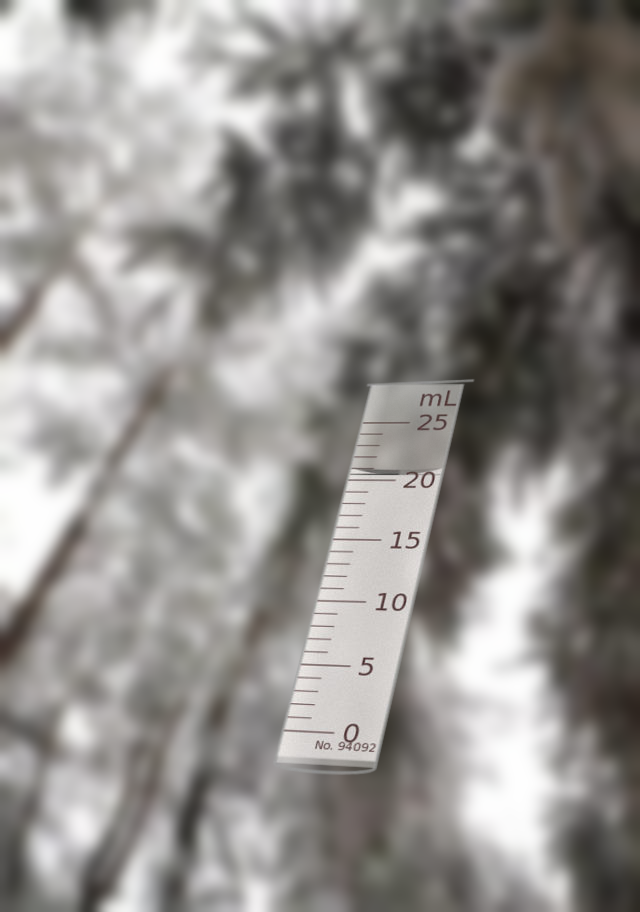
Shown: 20.5 mL
